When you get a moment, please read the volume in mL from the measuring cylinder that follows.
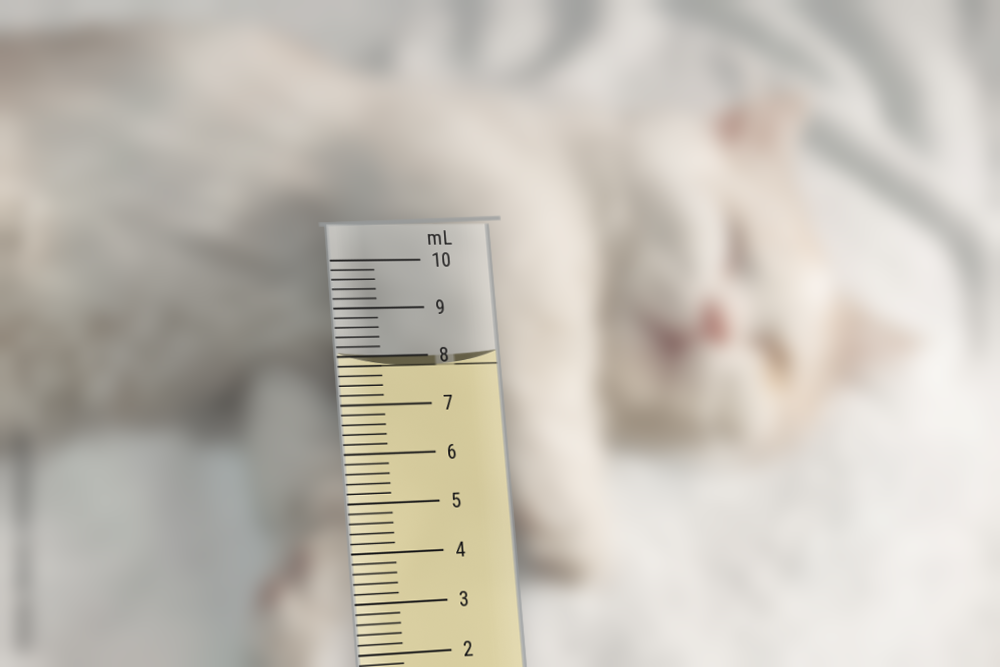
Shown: 7.8 mL
